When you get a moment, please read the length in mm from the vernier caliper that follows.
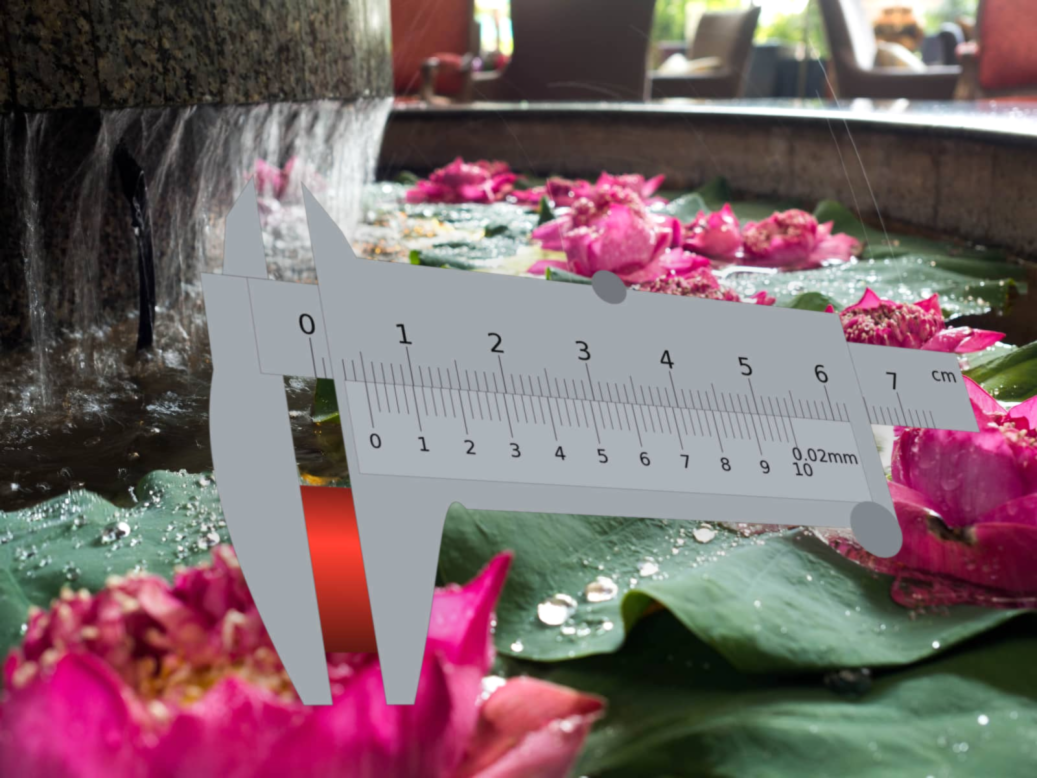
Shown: 5.0 mm
